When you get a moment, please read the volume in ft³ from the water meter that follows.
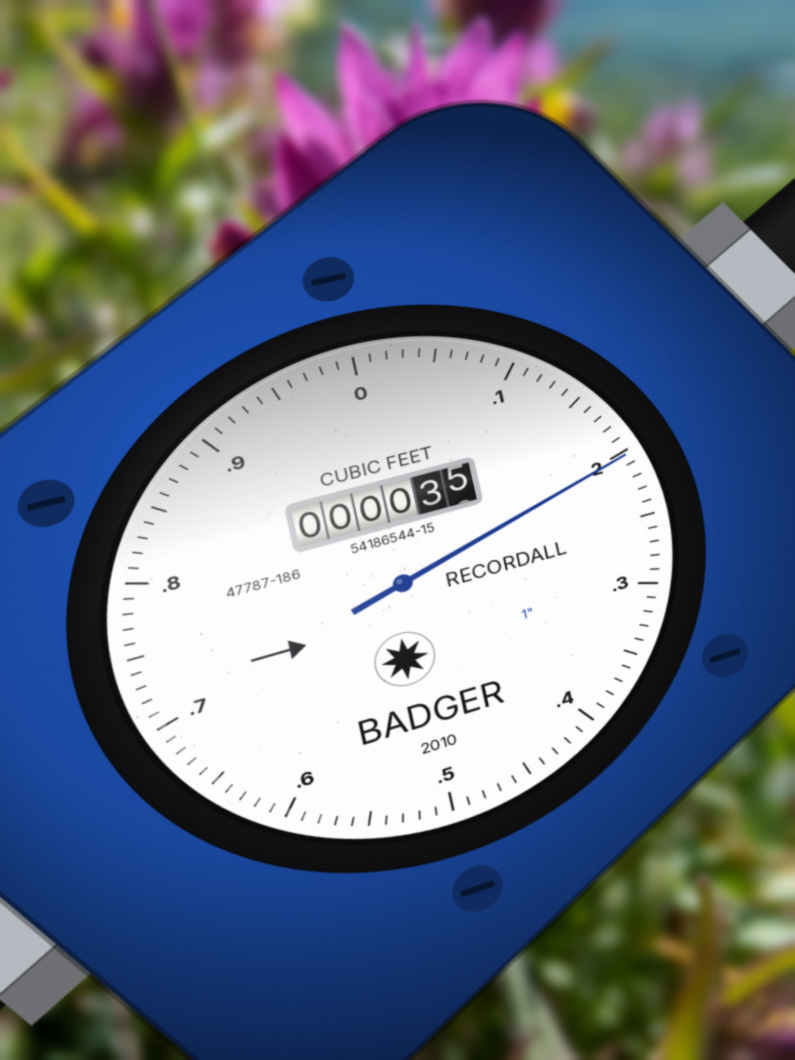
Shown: 35.20 ft³
